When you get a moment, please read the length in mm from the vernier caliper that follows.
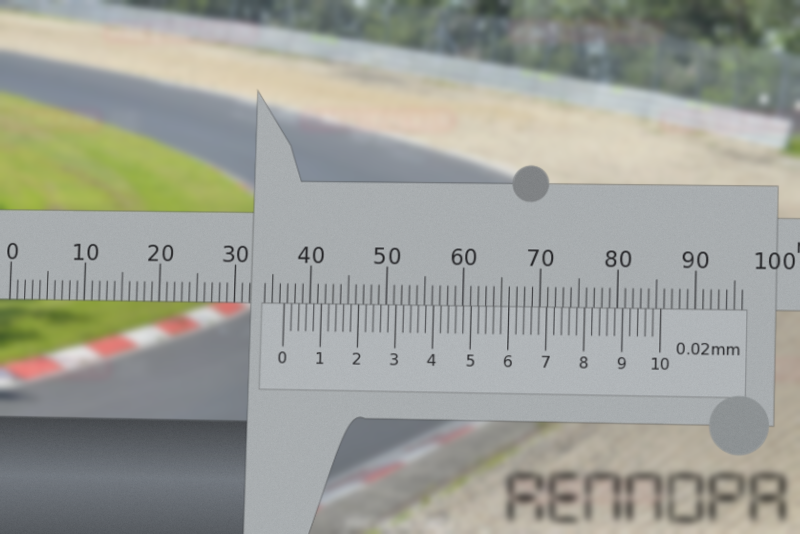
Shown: 36.6 mm
